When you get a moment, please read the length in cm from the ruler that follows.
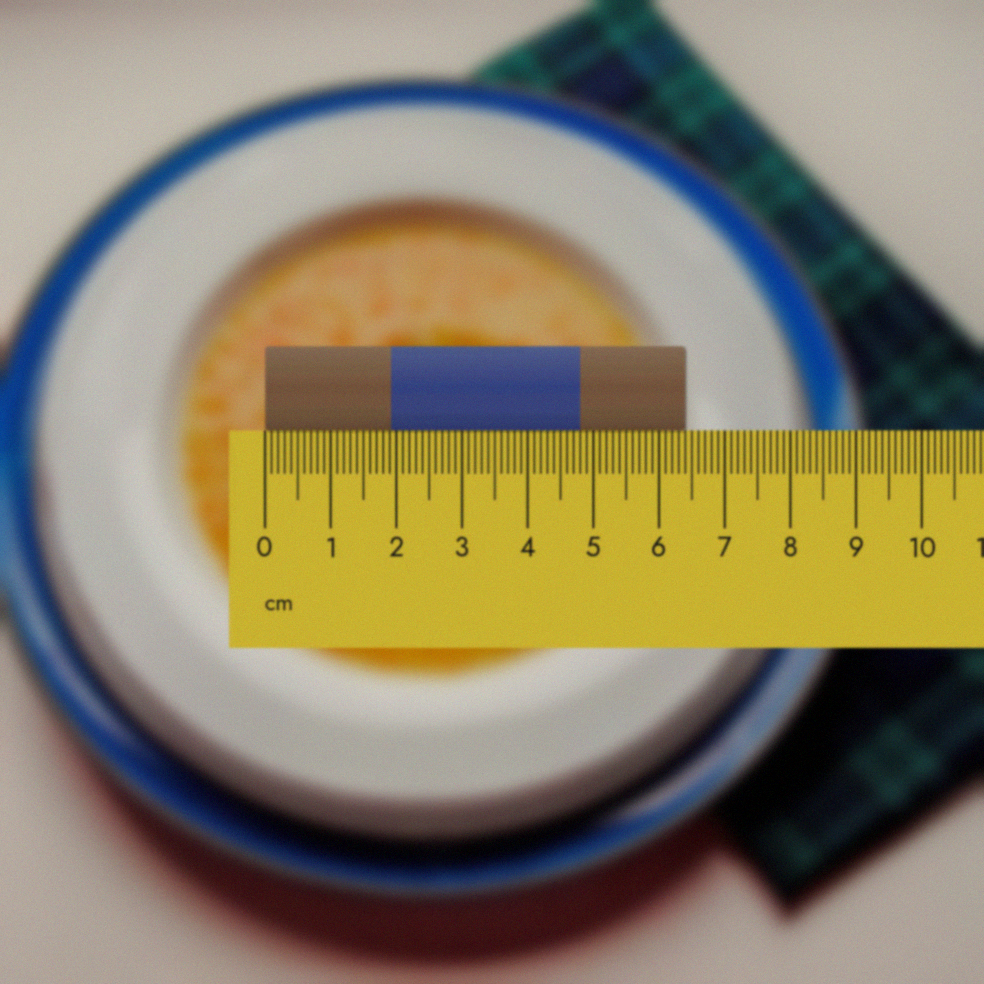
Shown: 6.4 cm
